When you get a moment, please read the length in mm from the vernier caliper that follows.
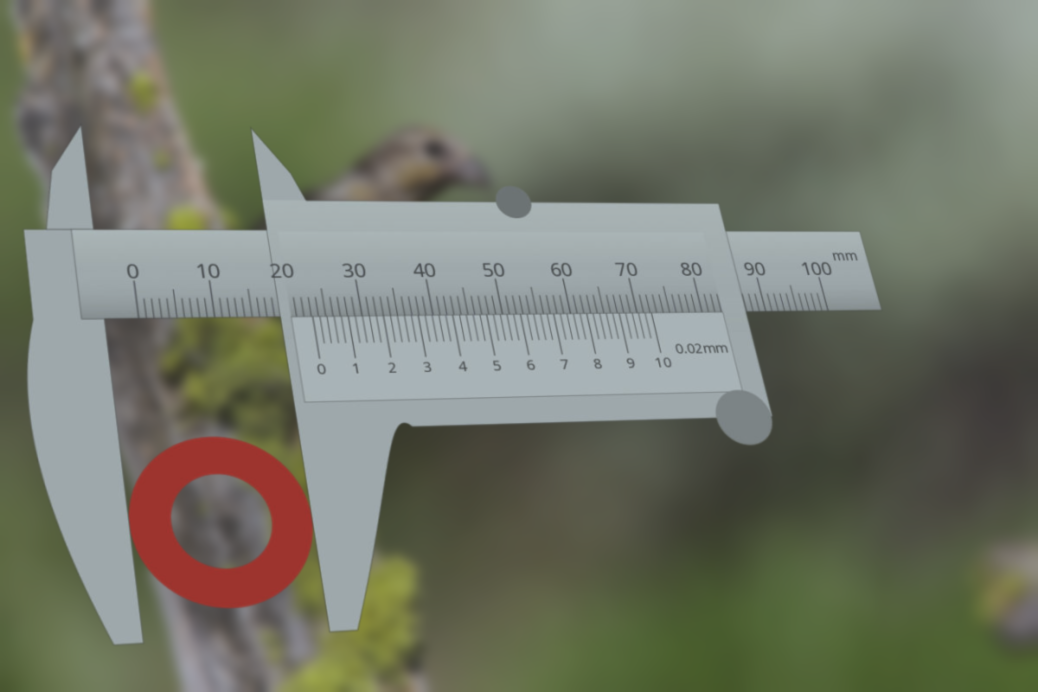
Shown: 23.2 mm
